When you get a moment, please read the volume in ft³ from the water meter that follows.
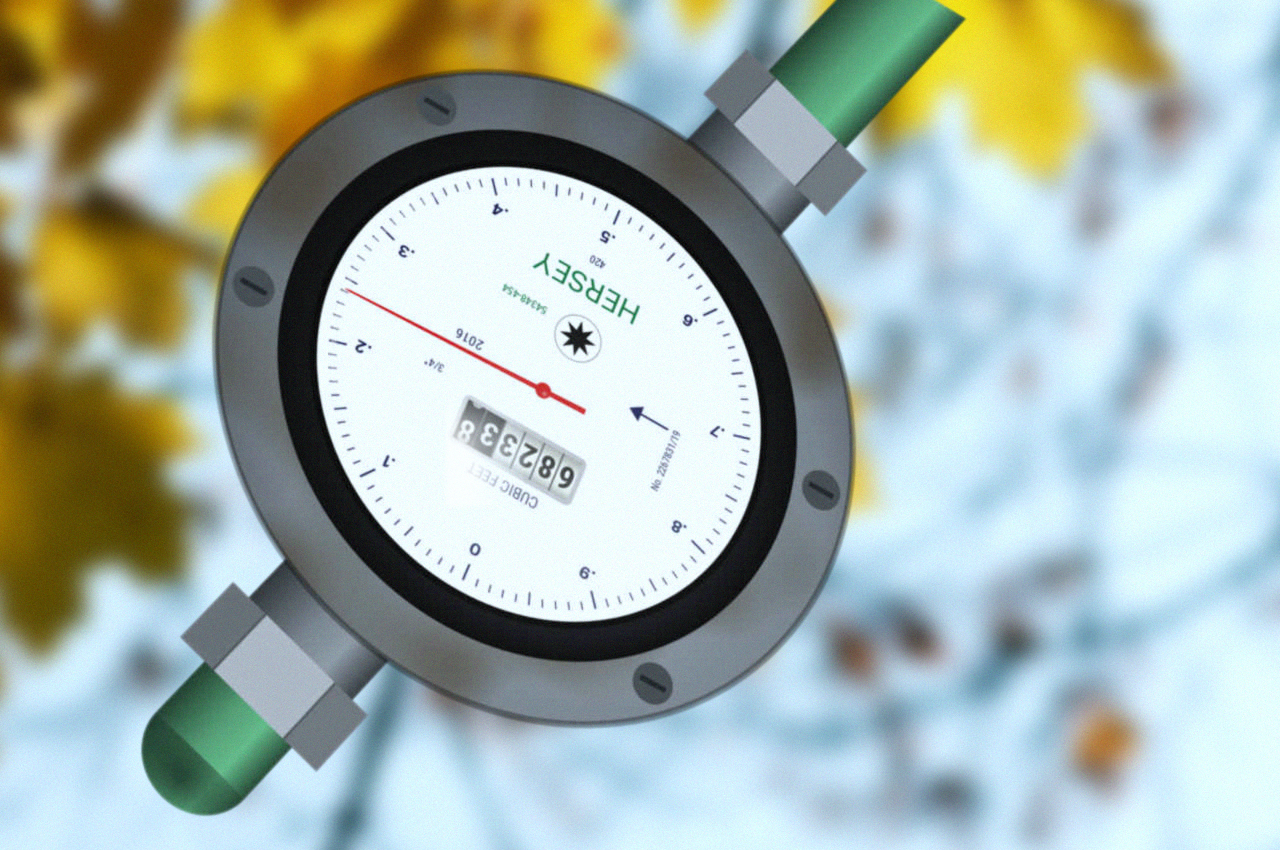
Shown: 682338.24 ft³
